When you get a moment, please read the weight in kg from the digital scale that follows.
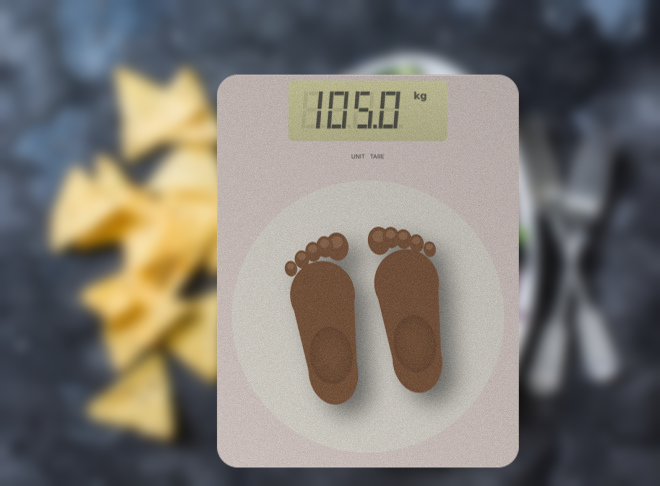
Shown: 105.0 kg
